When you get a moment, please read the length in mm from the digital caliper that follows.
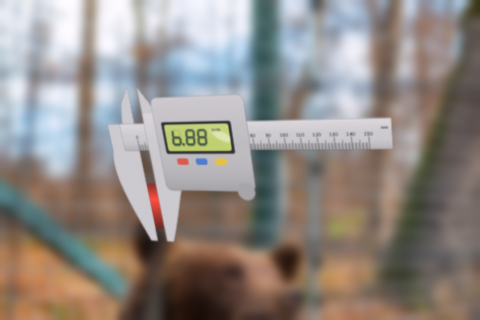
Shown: 6.88 mm
